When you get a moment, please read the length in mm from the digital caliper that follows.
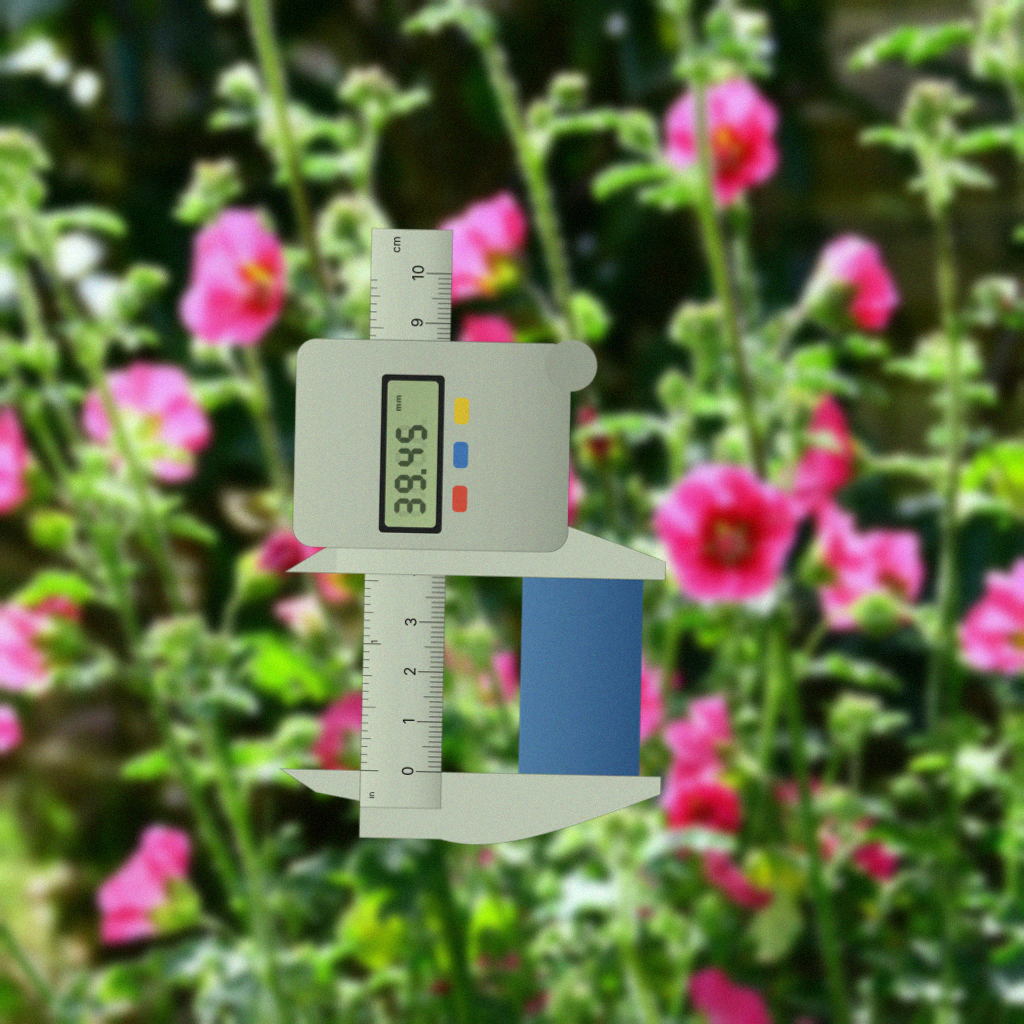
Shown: 39.45 mm
